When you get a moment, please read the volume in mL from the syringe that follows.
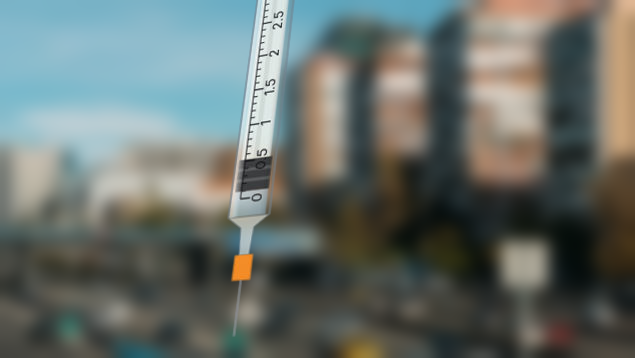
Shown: 0.1 mL
